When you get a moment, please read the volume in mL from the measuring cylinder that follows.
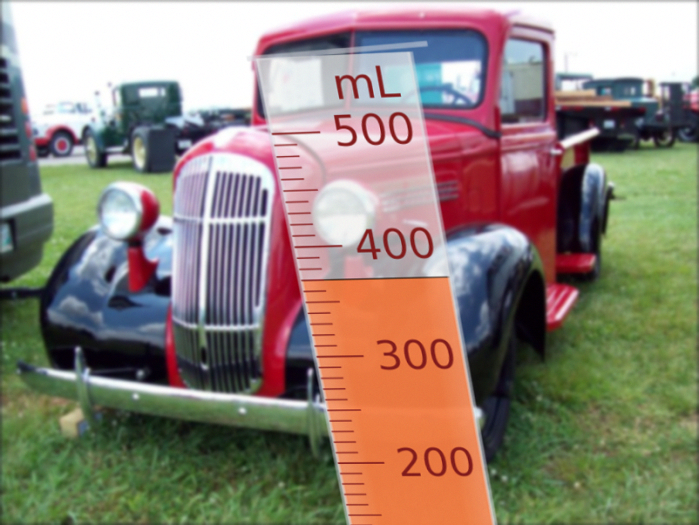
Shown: 370 mL
